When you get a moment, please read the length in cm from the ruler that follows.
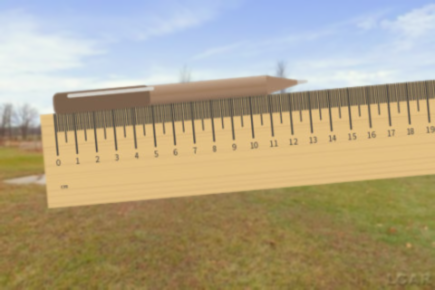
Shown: 13 cm
